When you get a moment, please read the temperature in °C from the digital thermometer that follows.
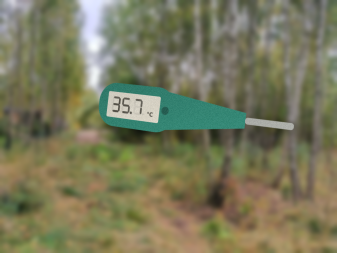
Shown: 35.7 °C
